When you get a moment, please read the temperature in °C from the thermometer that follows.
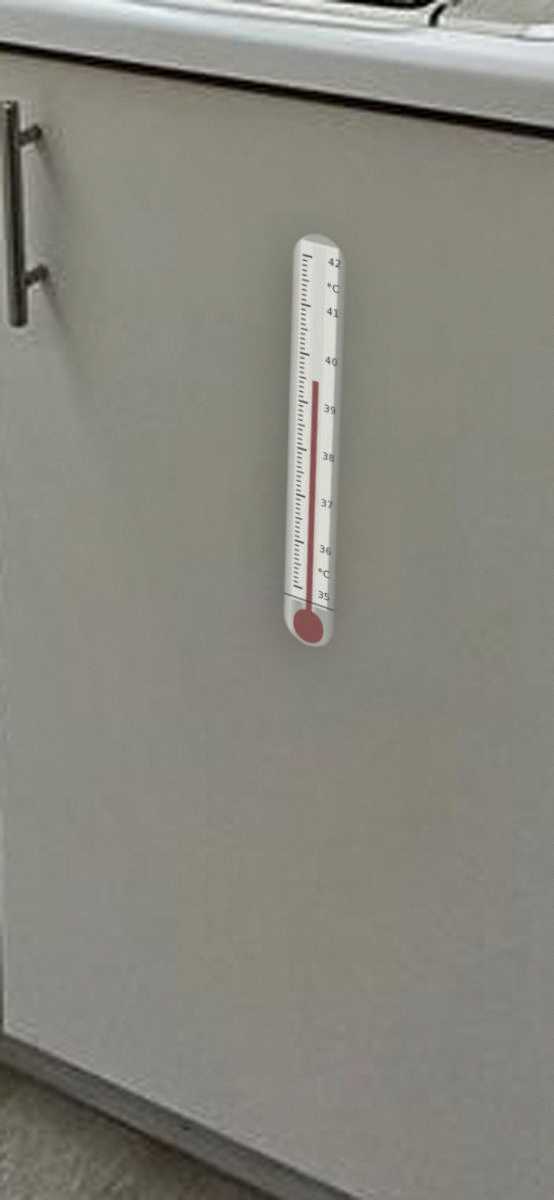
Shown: 39.5 °C
